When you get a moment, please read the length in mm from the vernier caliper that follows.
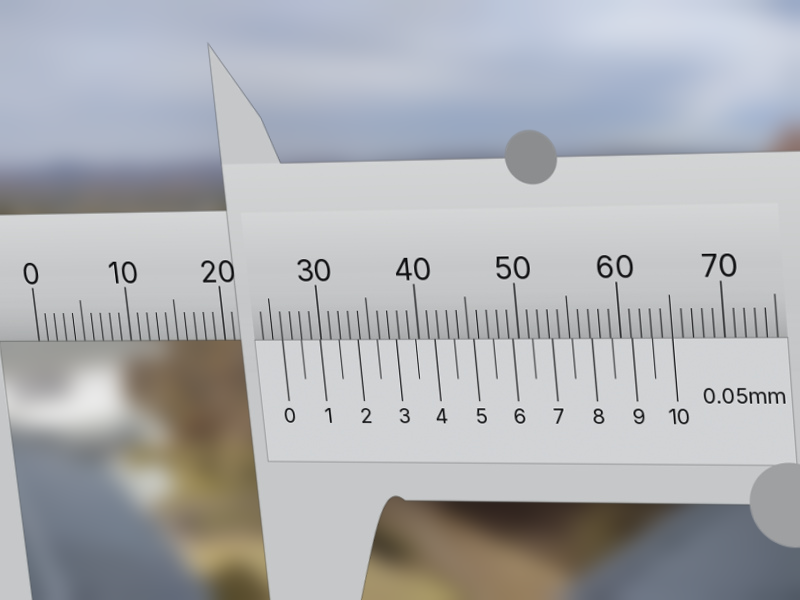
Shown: 26.0 mm
